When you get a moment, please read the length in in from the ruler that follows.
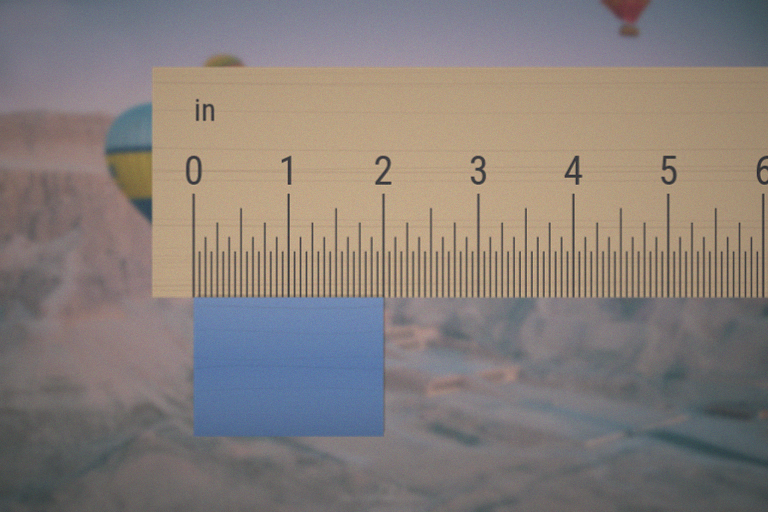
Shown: 2 in
